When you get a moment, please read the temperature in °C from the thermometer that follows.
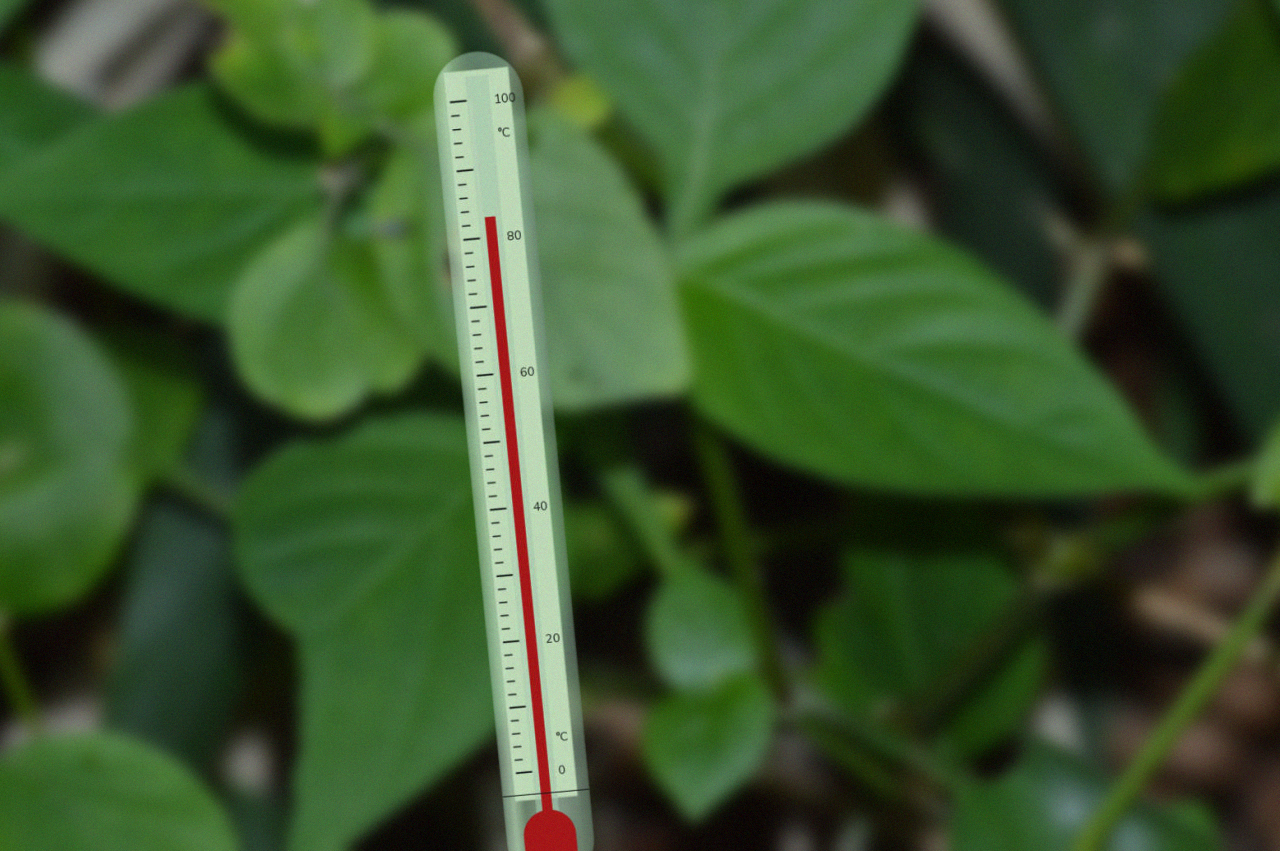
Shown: 83 °C
